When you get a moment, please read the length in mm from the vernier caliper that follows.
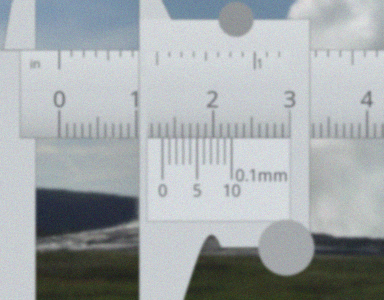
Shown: 13.4 mm
